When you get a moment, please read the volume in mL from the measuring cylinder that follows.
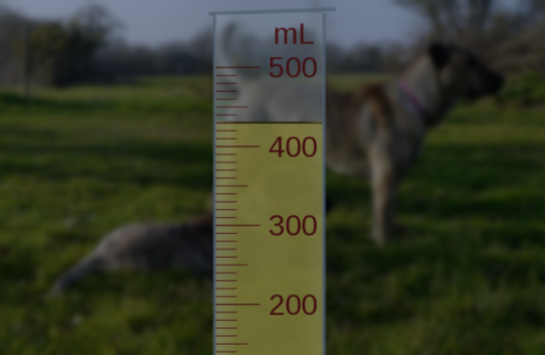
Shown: 430 mL
